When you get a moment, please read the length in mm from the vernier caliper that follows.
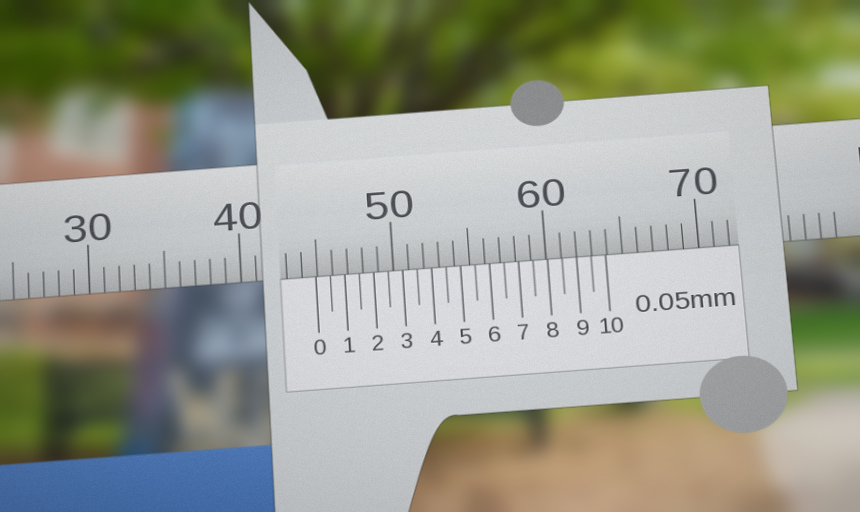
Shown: 44.9 mm
